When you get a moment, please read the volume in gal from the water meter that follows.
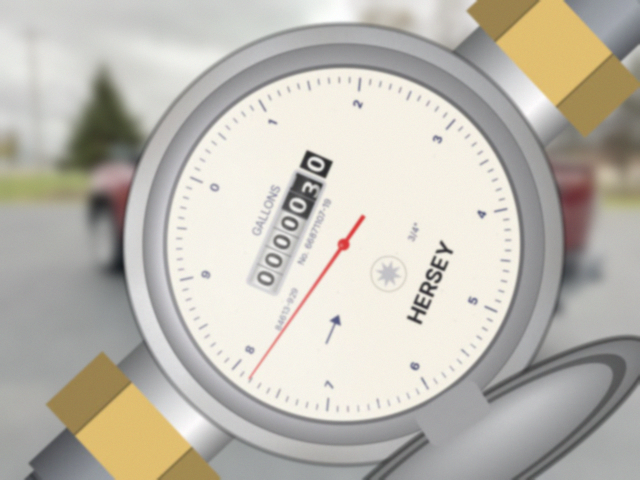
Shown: 27.8 gal
